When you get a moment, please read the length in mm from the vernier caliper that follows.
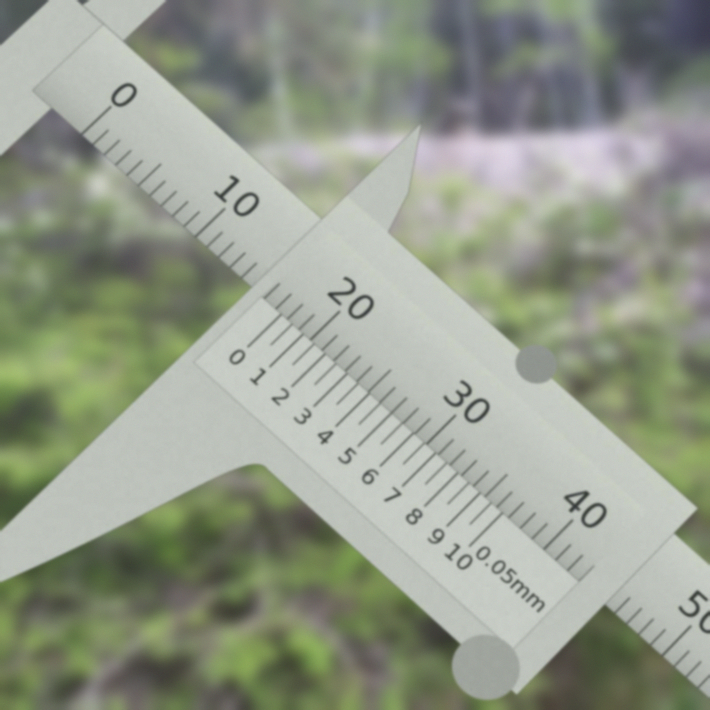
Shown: 17.5 mm
